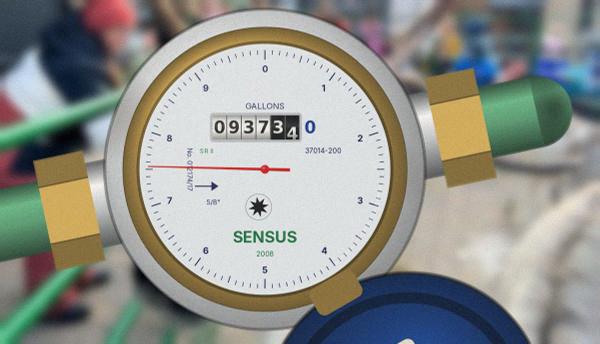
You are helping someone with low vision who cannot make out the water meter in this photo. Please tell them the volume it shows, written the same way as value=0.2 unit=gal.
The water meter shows value=937337.5 unit=gal
